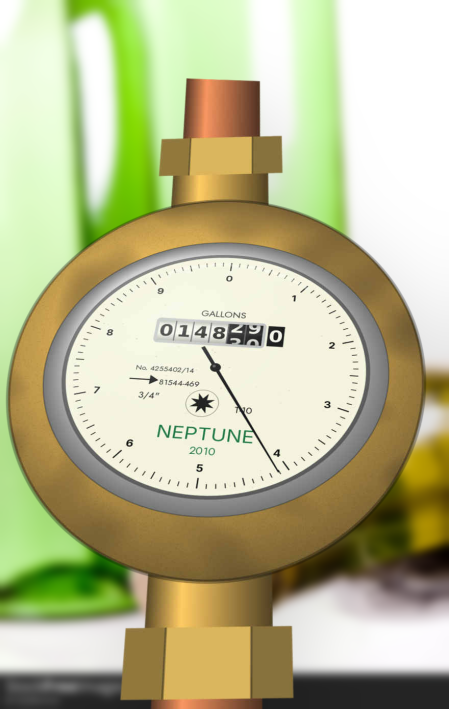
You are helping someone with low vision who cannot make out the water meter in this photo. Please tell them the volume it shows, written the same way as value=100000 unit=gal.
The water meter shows value=148294.1 unit=gal
